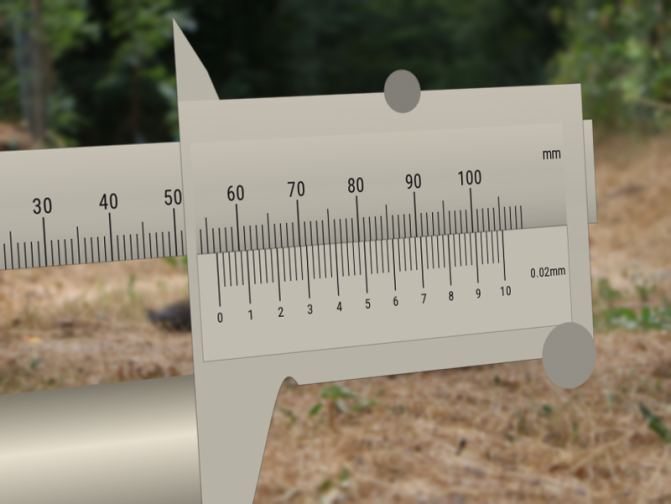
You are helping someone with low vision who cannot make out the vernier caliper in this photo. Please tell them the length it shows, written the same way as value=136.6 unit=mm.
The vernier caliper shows value=56.4 unit=mm
